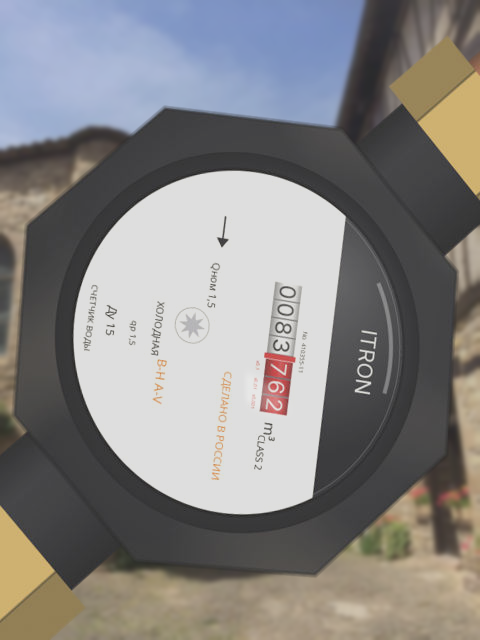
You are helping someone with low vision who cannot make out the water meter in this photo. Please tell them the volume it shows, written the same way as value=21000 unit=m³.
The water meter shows value=83.762 unit=m³
